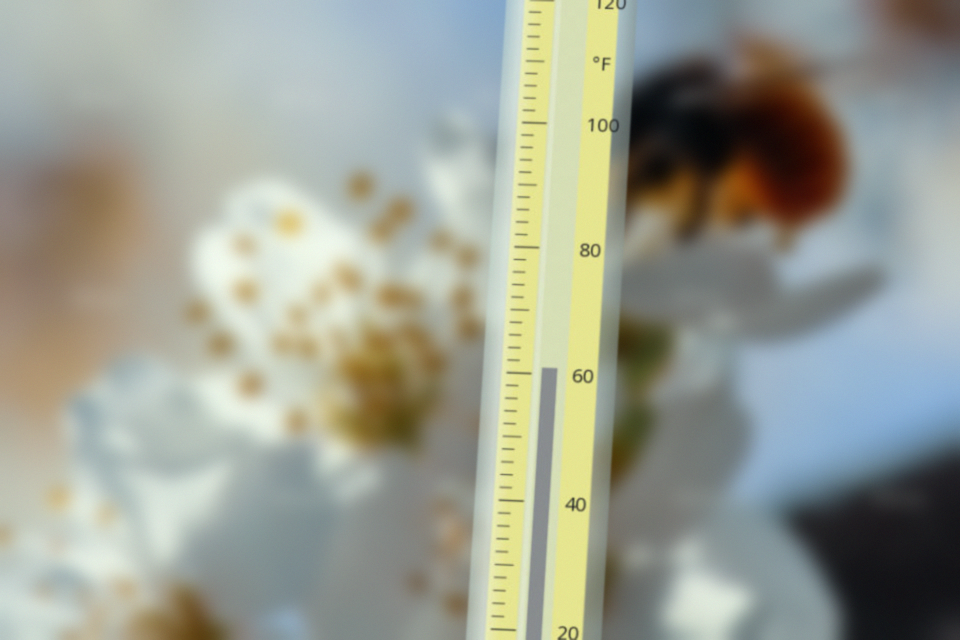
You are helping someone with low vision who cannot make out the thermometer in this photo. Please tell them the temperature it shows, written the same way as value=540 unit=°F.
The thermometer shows value=61 unit=°F
